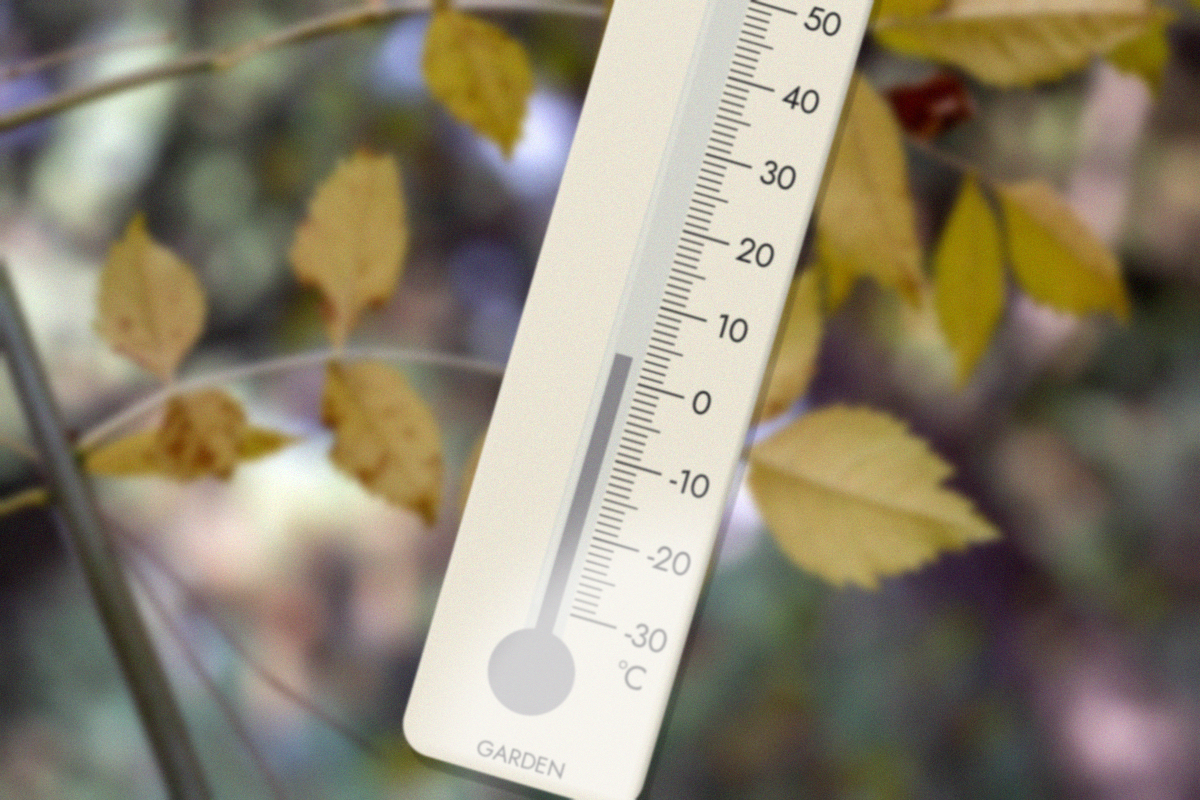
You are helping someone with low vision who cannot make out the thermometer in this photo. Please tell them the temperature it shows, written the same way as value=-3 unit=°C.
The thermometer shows value=3 unit=°C
